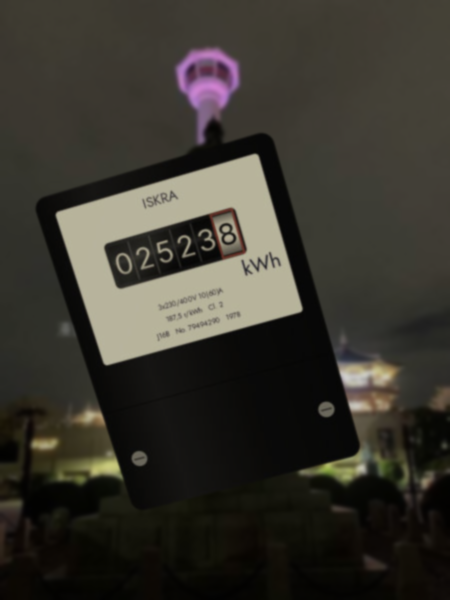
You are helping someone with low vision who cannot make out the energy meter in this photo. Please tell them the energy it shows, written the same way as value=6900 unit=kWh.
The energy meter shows value=2523.8 unit=kWh
